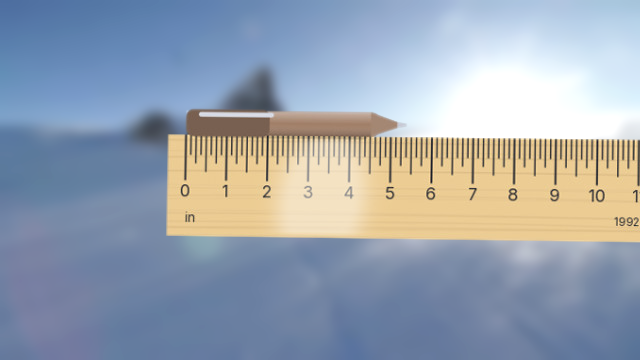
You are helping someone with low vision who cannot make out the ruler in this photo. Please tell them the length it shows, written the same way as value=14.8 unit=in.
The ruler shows value=5.375 unit=in
